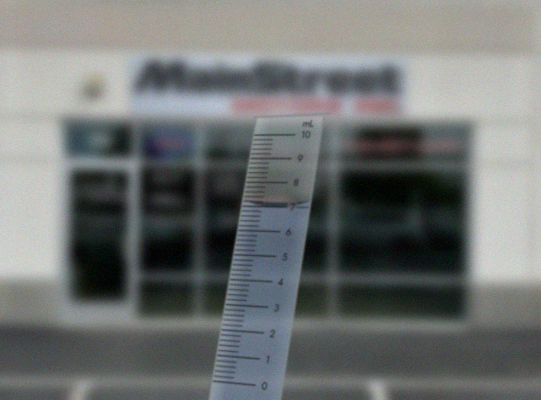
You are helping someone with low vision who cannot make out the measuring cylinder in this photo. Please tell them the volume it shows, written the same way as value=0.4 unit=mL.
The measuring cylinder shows value=7 unit=mL
